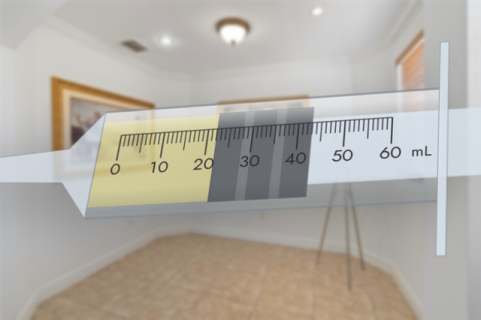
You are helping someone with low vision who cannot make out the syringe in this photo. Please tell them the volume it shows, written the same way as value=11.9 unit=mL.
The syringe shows value=22 unit=mL
